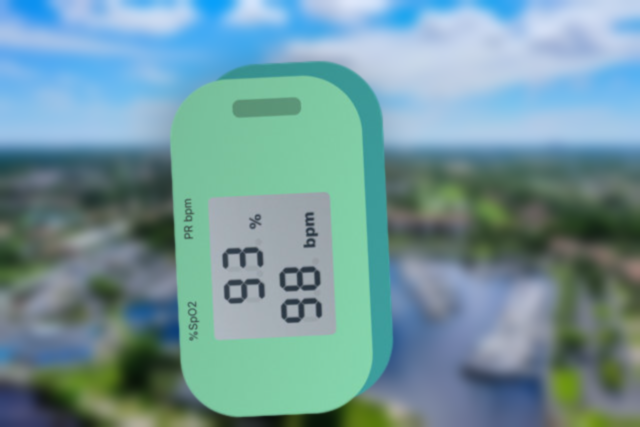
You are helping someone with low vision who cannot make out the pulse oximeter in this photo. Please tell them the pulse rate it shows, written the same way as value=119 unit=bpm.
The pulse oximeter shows value=98 unit=bpm
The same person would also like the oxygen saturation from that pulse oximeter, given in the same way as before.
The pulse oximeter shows value=93 unit=%
